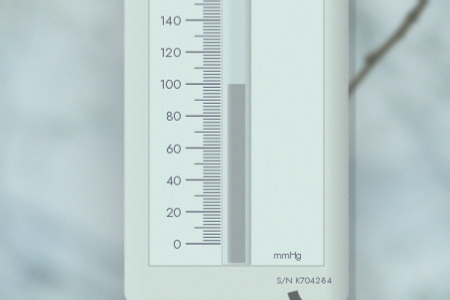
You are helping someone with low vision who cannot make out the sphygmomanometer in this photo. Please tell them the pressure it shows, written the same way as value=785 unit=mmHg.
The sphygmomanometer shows value=100 unit=mmHg
